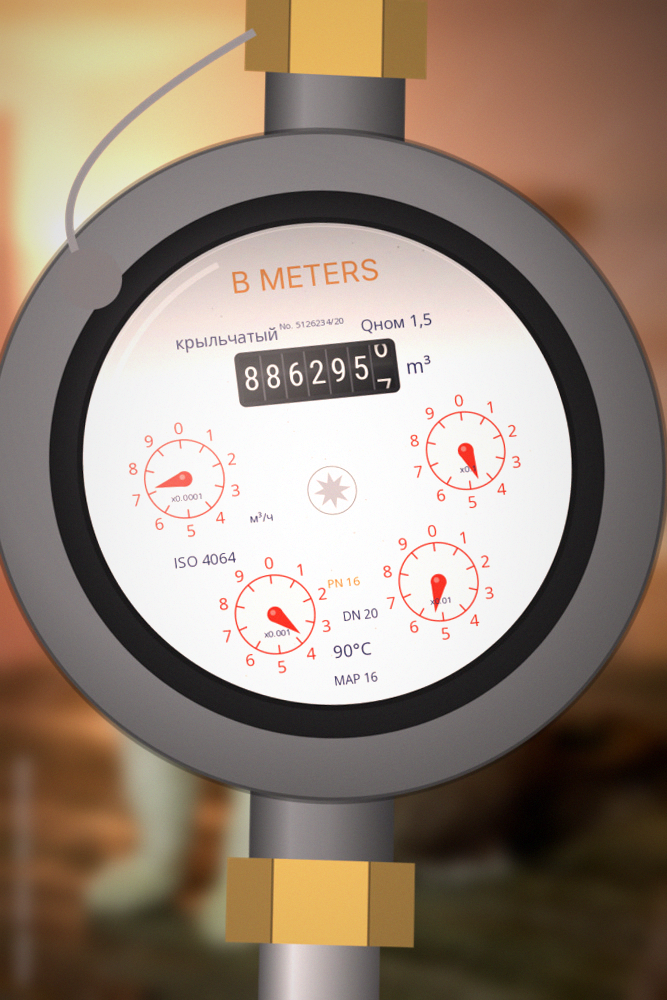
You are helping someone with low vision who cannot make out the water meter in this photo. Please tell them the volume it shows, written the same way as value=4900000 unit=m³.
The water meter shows value=8862956.4537 unit=m³
